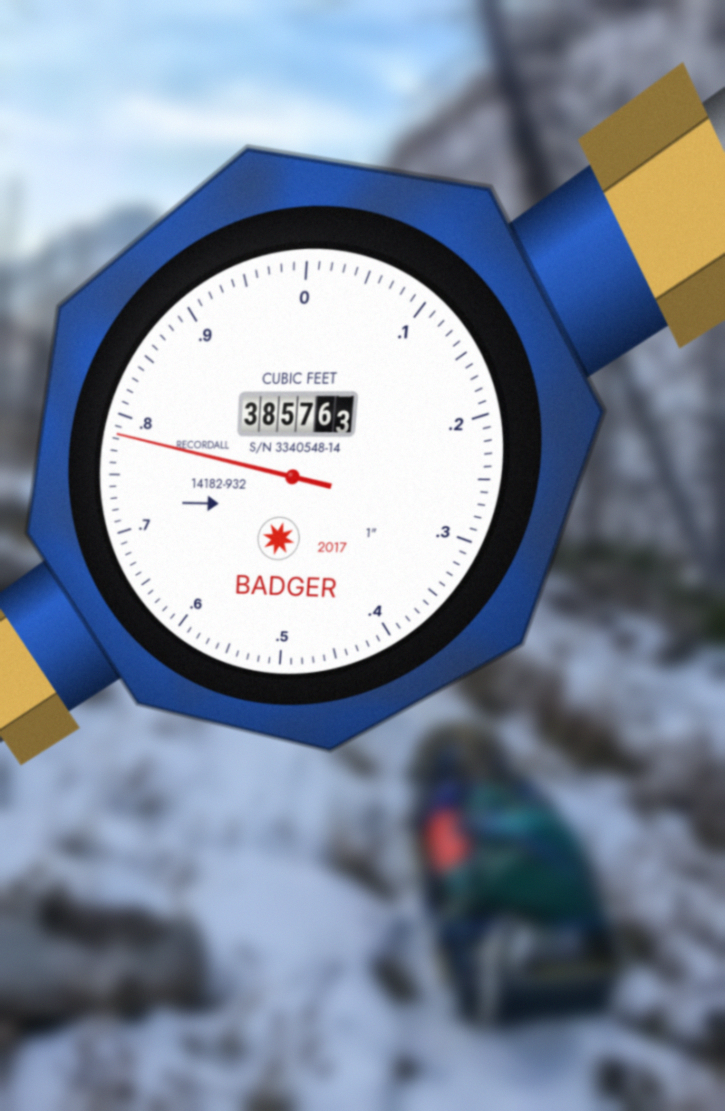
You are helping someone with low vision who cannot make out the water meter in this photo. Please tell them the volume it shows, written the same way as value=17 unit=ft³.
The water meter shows value=385762.78 unit=ft³
